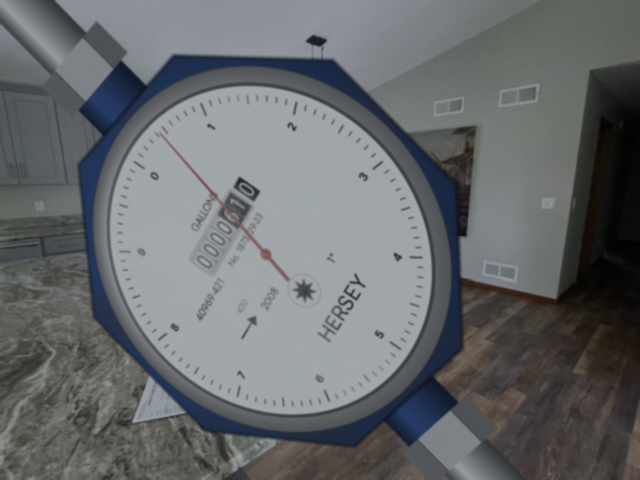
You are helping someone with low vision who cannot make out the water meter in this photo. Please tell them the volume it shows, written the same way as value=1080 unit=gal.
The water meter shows value=610.4 unit=gal
